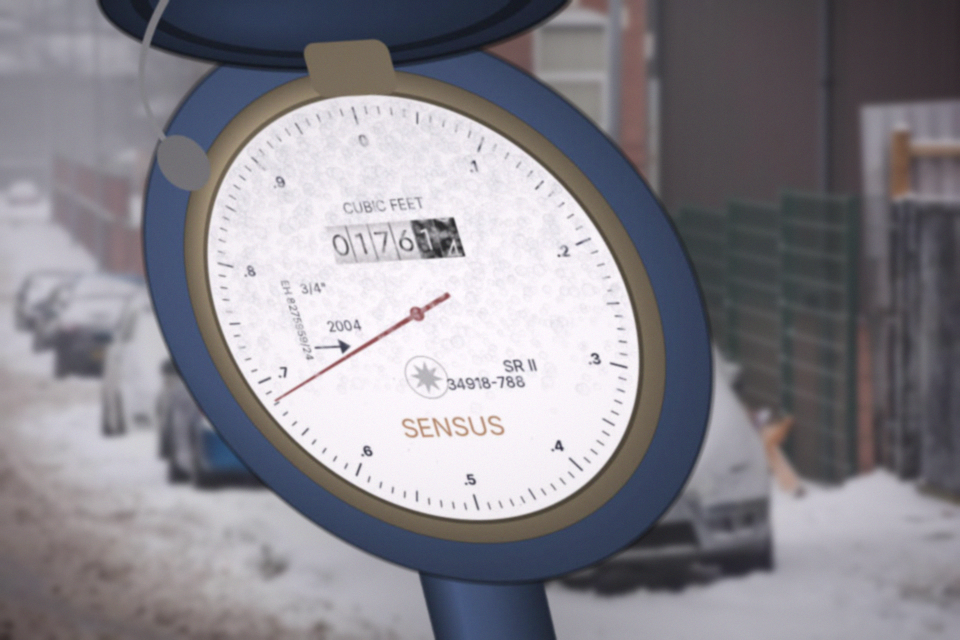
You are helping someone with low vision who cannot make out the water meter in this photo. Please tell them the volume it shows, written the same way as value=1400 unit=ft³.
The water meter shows value=17613.68 unit=ft³
